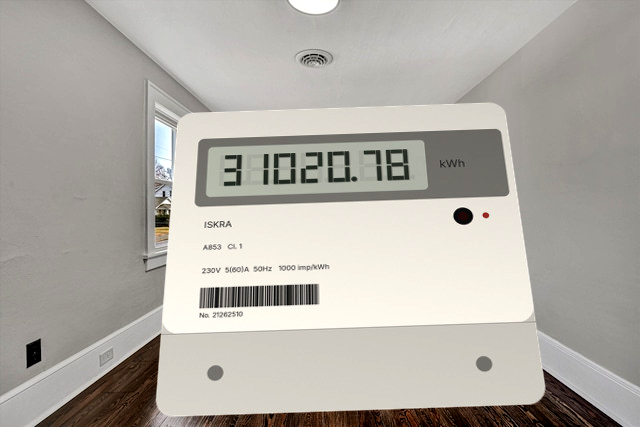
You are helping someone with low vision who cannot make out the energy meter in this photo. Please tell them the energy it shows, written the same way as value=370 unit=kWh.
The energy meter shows value=31020.78 unit=kWh
